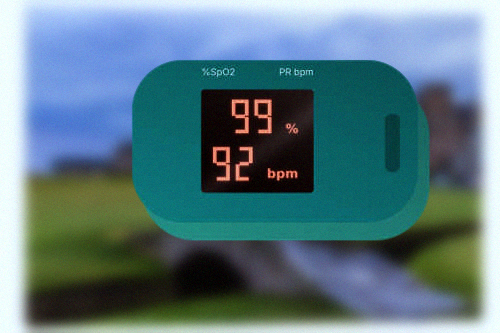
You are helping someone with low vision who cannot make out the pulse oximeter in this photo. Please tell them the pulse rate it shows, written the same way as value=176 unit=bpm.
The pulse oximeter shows value=92 unit=bpm
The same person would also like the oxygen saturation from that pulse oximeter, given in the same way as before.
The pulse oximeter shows value=99 unit=%
